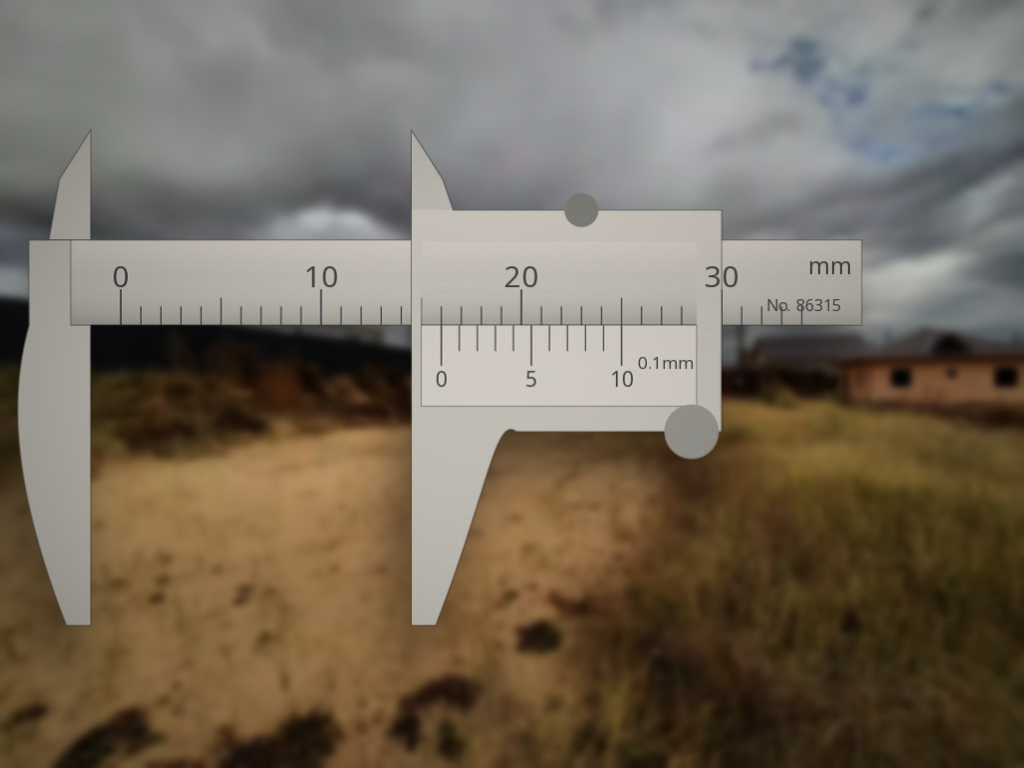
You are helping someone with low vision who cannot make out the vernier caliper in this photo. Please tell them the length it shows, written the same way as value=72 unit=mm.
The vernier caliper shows value=16.0 unit=mm
